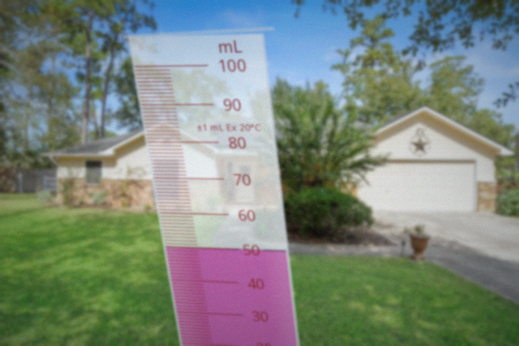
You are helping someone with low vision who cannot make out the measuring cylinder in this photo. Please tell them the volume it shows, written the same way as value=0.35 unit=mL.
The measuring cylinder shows value=50 unit=mL
